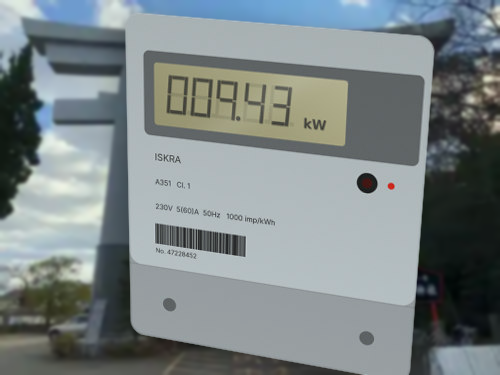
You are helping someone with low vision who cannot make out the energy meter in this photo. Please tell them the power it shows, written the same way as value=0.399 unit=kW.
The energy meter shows value=9.43 unit=kW
